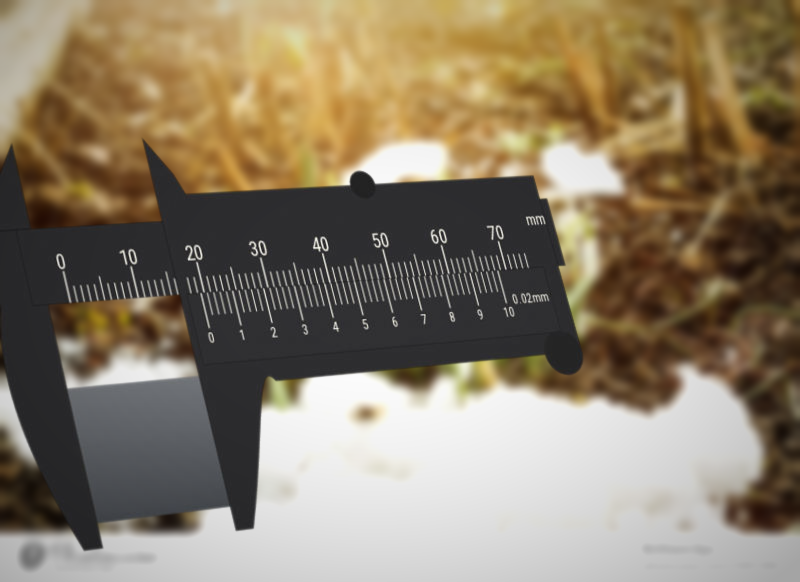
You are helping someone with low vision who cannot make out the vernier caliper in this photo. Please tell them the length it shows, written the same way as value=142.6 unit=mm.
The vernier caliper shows value=19.5 unit=mm
